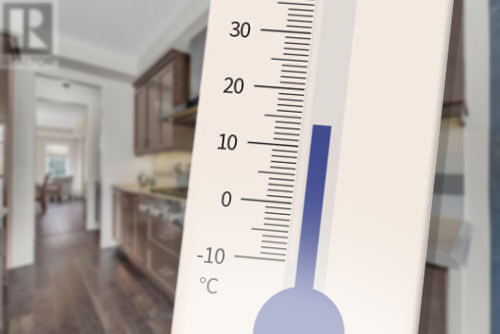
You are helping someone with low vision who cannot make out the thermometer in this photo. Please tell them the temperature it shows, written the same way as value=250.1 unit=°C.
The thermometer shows value=14 unit=°C
